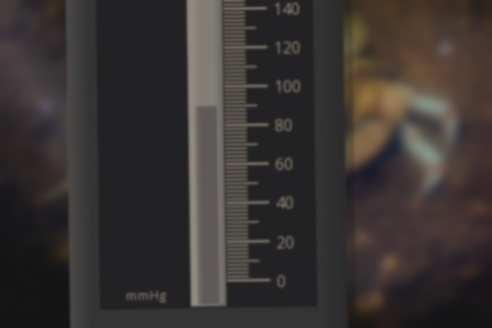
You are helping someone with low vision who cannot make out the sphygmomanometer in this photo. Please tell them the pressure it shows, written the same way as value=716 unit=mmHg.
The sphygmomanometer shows value=90 unit=mmHg
